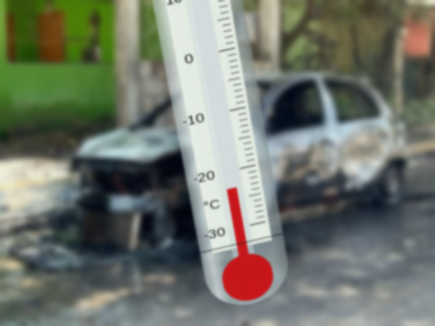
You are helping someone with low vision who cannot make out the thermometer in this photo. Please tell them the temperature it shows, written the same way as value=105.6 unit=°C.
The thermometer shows value=-23 unit=°C
